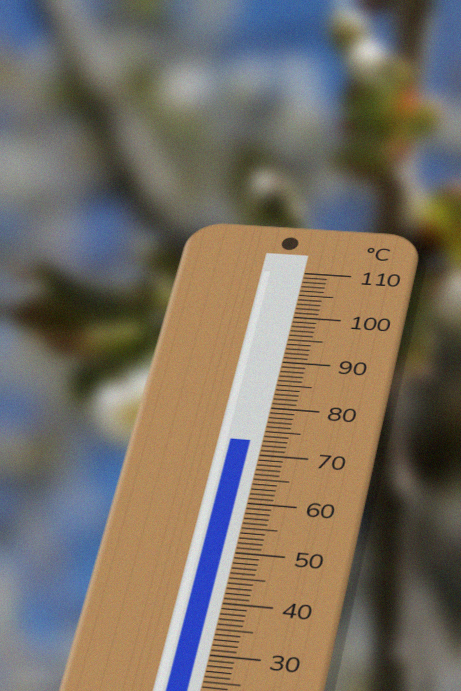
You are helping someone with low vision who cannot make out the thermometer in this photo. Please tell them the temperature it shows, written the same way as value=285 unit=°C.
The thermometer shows value=73 unit=°C
